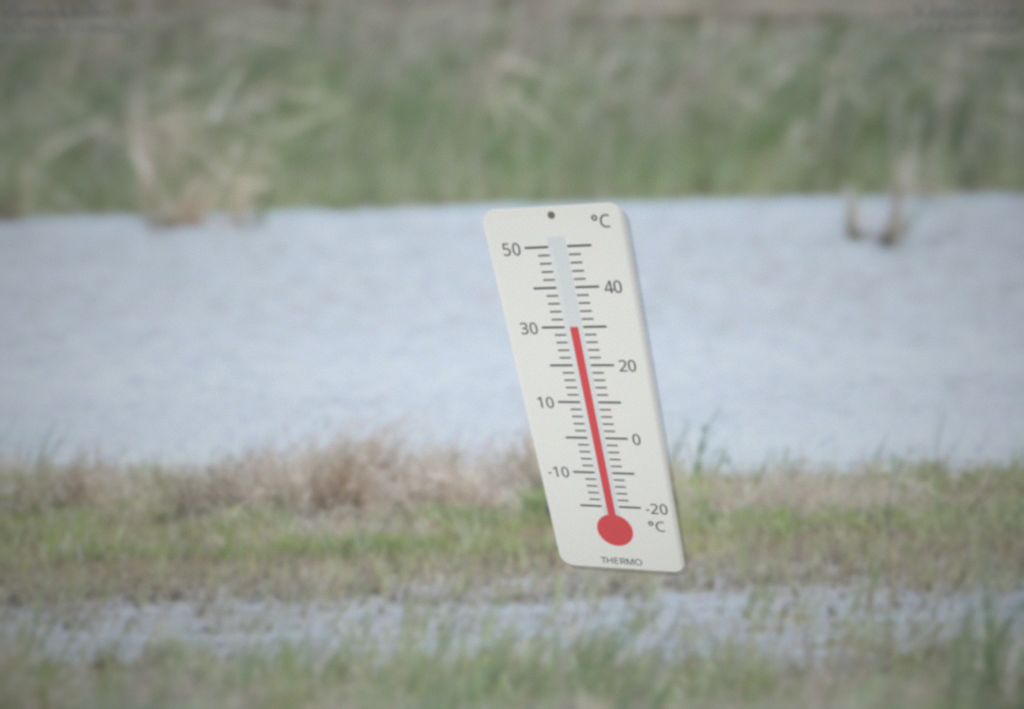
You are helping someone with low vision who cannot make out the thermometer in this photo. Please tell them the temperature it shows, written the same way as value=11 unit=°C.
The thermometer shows value=30 unit=°C
